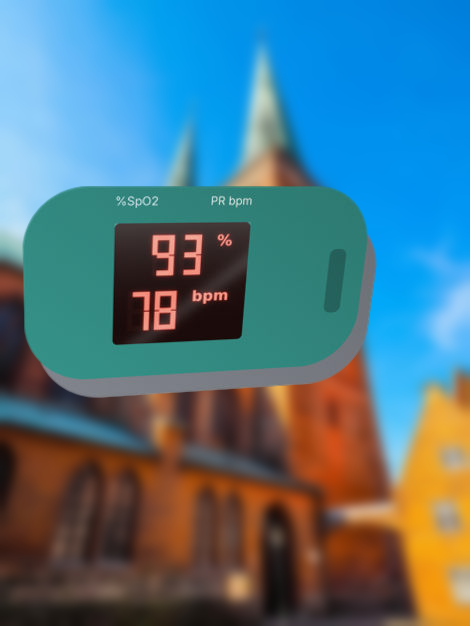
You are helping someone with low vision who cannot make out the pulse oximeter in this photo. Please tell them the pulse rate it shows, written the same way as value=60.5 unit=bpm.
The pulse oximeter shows value=78 unit=bpm
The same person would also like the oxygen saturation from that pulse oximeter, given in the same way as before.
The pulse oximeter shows value=93 unit=%
